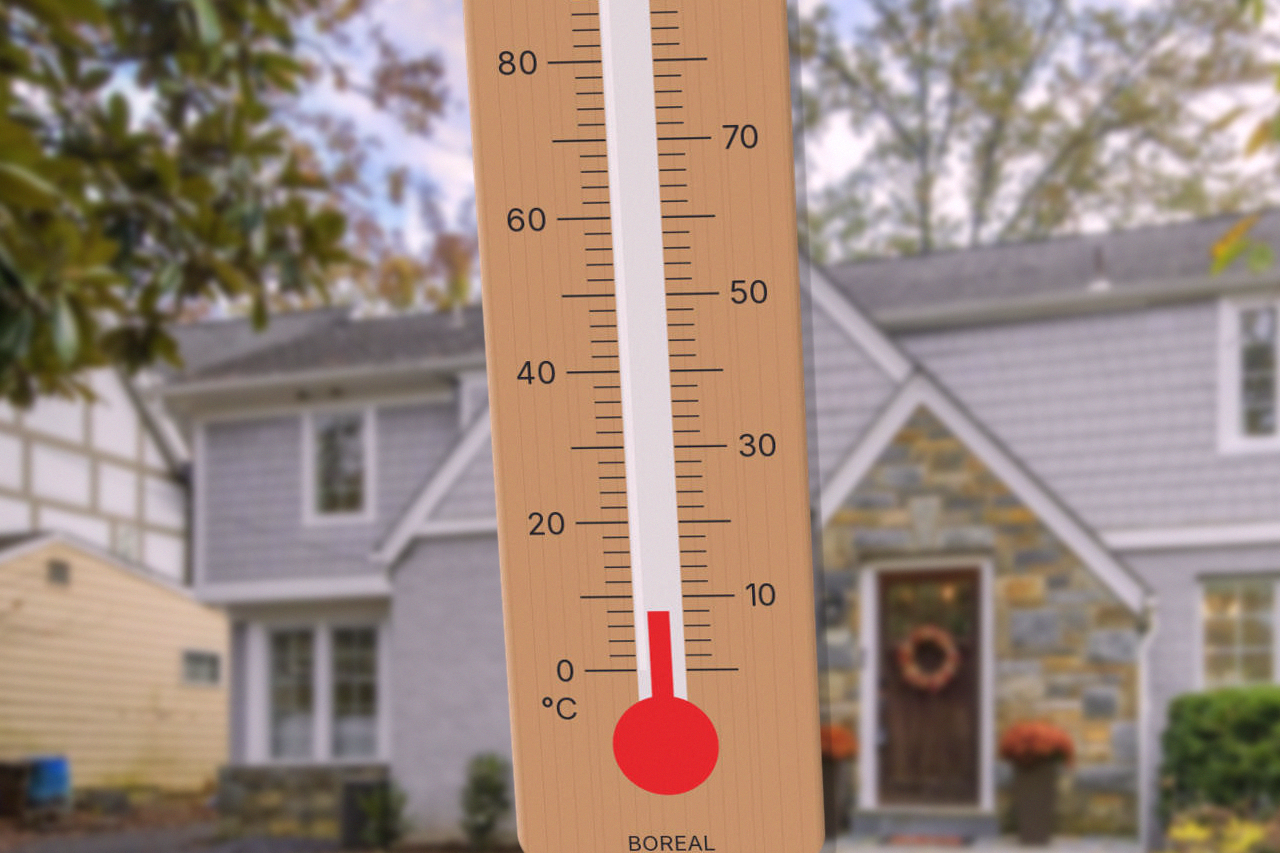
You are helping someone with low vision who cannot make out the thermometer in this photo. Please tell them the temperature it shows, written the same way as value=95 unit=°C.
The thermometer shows value=8 unit=°C
